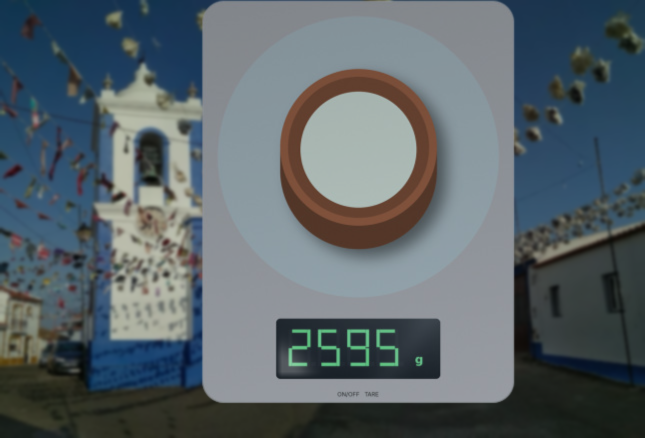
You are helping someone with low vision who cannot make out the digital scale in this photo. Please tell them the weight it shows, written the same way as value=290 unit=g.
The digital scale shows value=2595 unit=g
